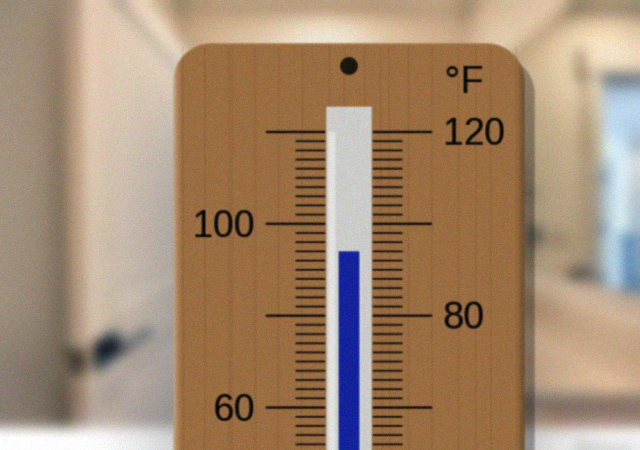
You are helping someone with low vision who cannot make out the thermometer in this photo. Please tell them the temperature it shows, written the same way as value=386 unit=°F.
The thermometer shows value=94 unit=°F
